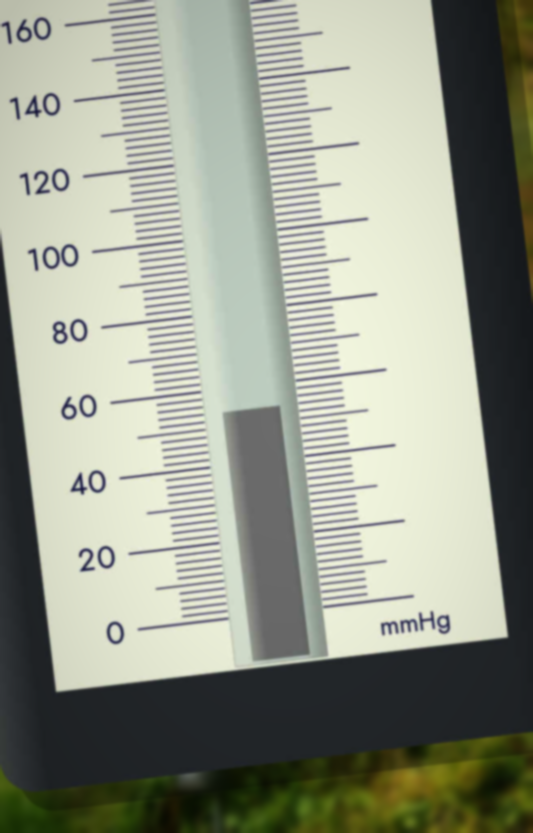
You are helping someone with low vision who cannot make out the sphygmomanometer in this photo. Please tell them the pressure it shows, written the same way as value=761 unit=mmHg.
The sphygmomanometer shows value=54 unit=mmHg
